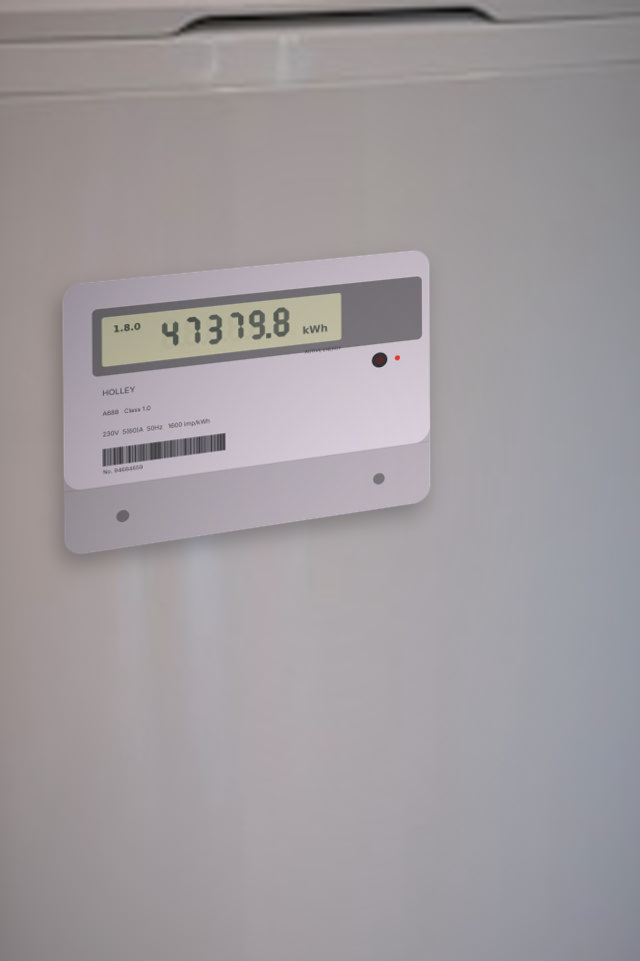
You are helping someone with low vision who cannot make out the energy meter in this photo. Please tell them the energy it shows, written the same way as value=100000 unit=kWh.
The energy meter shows value=47379.8 unit=kWh
